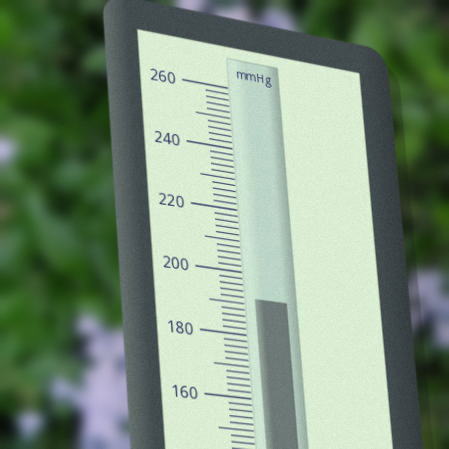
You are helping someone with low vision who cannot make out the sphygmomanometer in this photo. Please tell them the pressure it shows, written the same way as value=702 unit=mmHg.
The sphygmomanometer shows value=192 unit=mmHg
